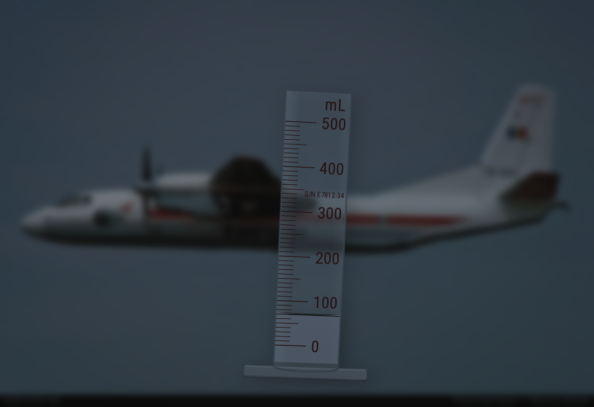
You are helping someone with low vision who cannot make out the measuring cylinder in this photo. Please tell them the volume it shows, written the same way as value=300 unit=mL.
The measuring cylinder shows value=70 unit=mL
